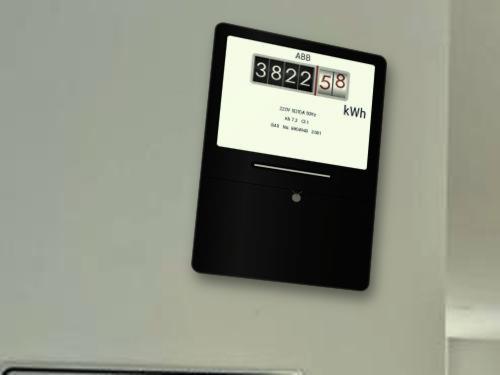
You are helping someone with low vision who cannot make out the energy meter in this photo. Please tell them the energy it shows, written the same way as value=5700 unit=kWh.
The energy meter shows value=3822.58 unit=kWh
